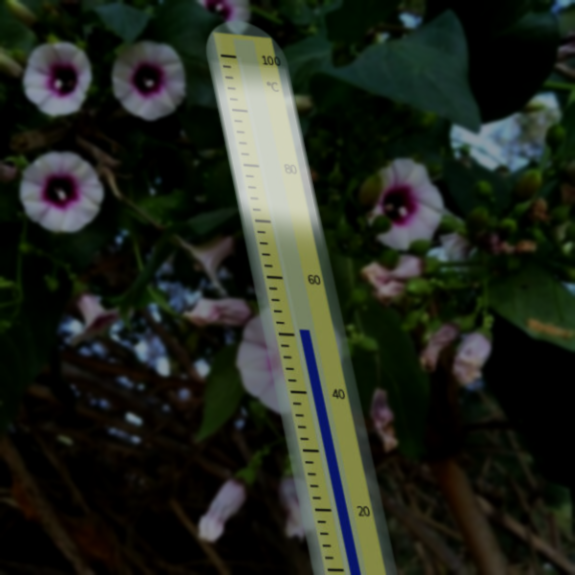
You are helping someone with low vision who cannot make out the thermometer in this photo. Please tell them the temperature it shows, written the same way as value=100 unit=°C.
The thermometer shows value=51 unit=°C
